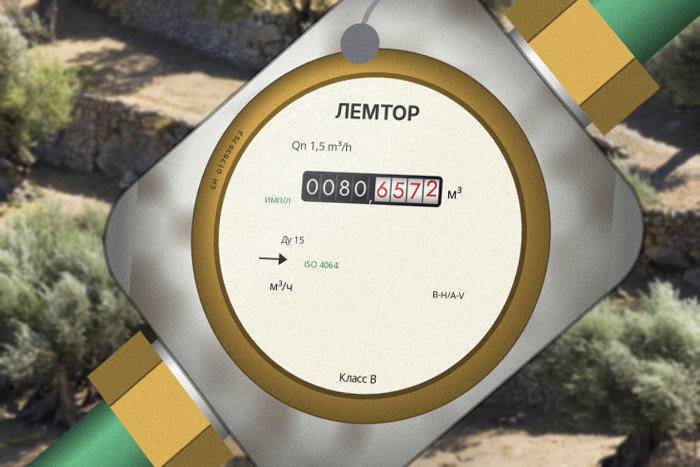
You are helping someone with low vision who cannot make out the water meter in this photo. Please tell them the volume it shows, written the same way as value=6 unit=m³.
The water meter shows value=80.6572 unit=m³
